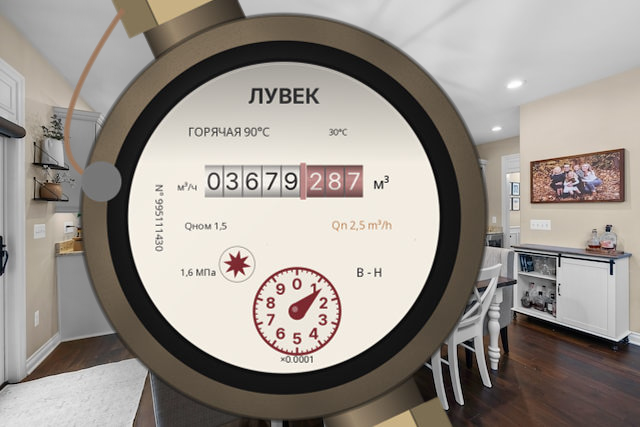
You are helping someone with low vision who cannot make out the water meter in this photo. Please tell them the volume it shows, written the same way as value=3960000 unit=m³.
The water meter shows value=3679.2871 unit=m³
